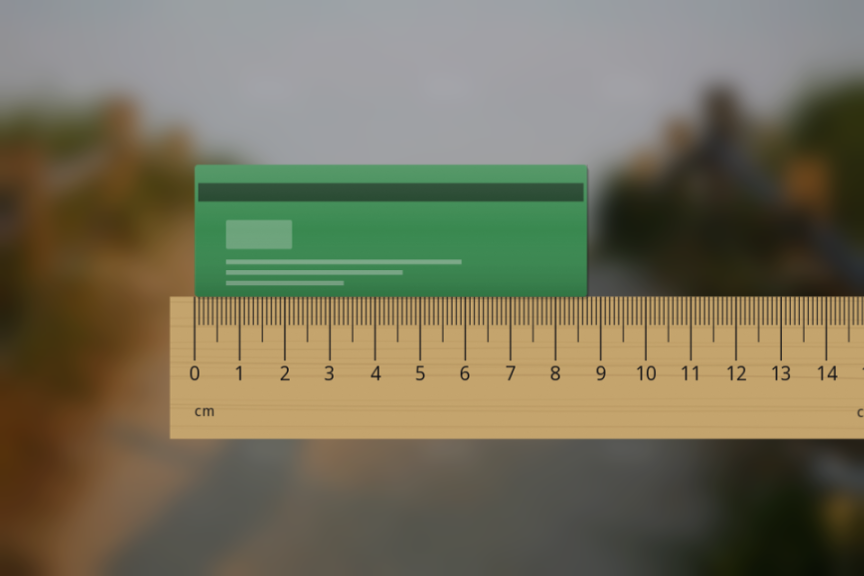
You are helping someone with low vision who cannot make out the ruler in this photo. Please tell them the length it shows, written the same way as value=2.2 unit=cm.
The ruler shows value=8.7 unit=cm
